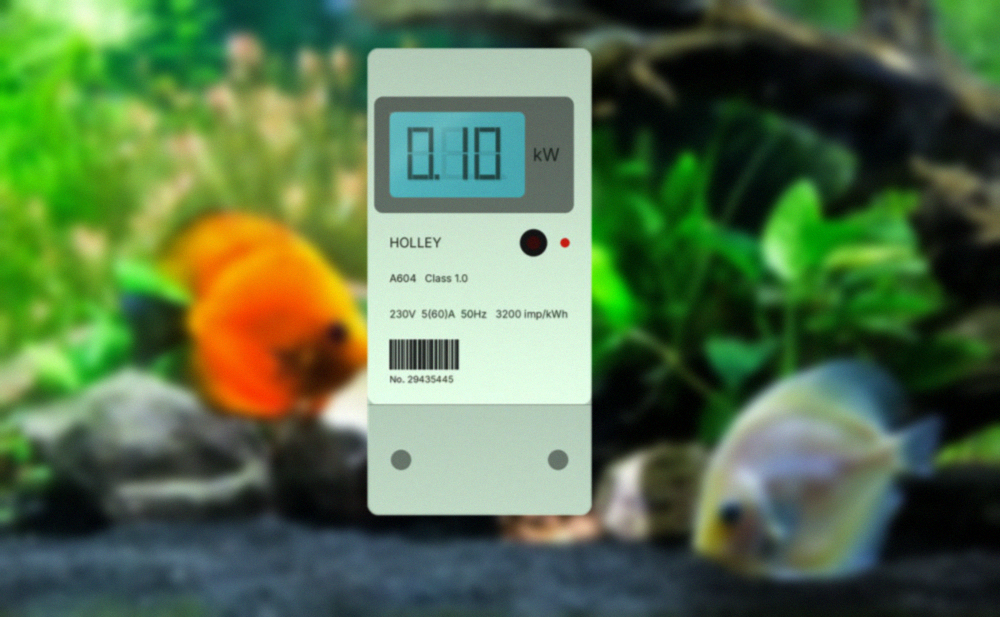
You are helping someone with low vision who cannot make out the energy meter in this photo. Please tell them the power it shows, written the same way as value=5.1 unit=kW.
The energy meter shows value=0.10 unit=kW
